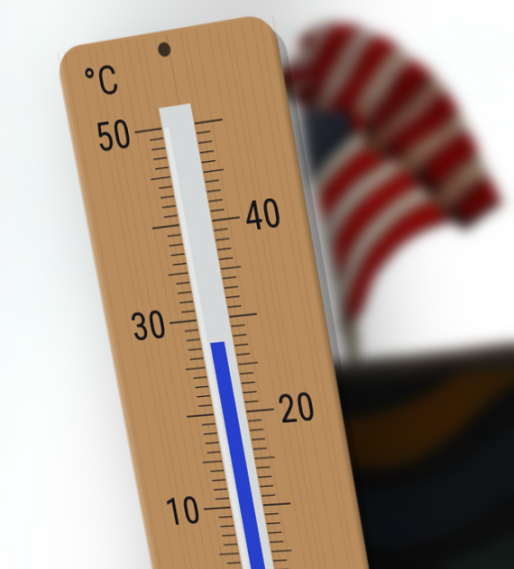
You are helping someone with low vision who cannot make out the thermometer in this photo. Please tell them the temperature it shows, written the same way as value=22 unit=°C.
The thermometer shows value=27.5 unit=°C
